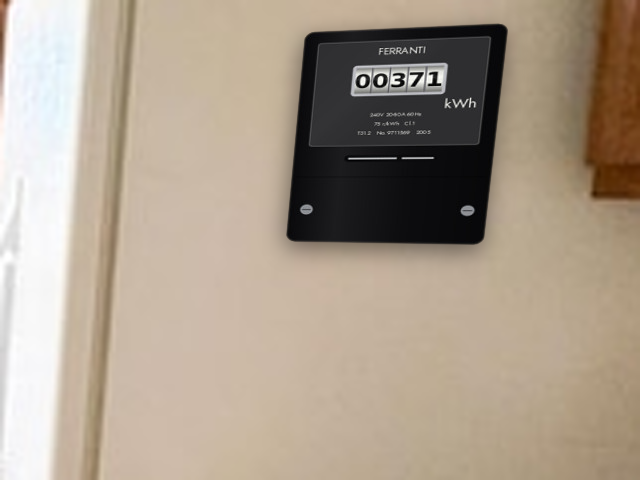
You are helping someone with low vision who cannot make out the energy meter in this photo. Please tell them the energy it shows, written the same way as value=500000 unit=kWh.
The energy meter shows value=371 unit=kWh
